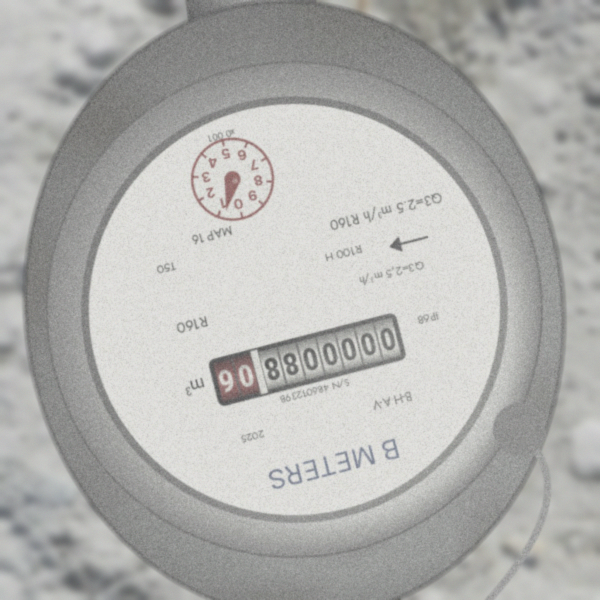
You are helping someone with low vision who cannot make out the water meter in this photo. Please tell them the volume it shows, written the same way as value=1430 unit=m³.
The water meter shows value=88.060 unit=m³
